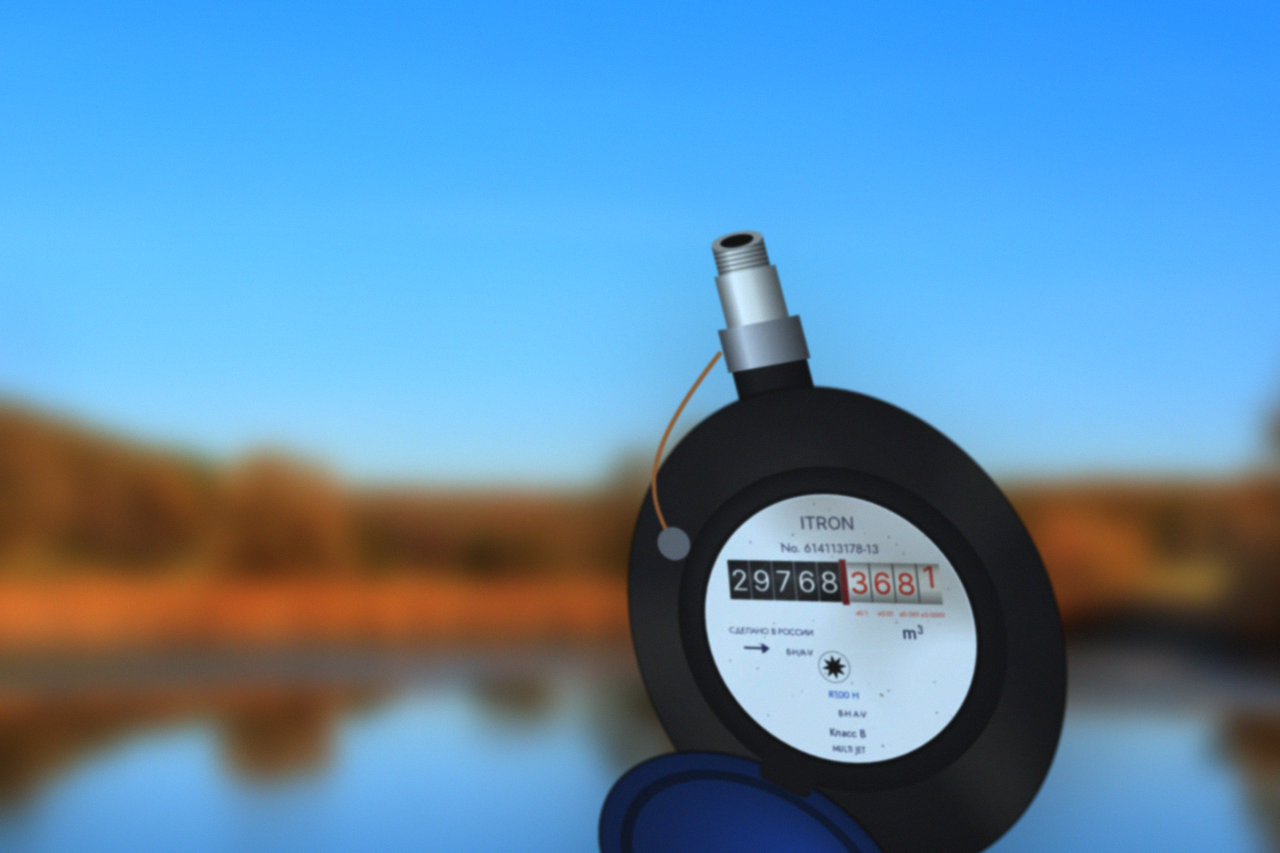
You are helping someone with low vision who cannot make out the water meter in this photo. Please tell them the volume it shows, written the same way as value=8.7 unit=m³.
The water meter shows value=29768.3681 unit=m³
